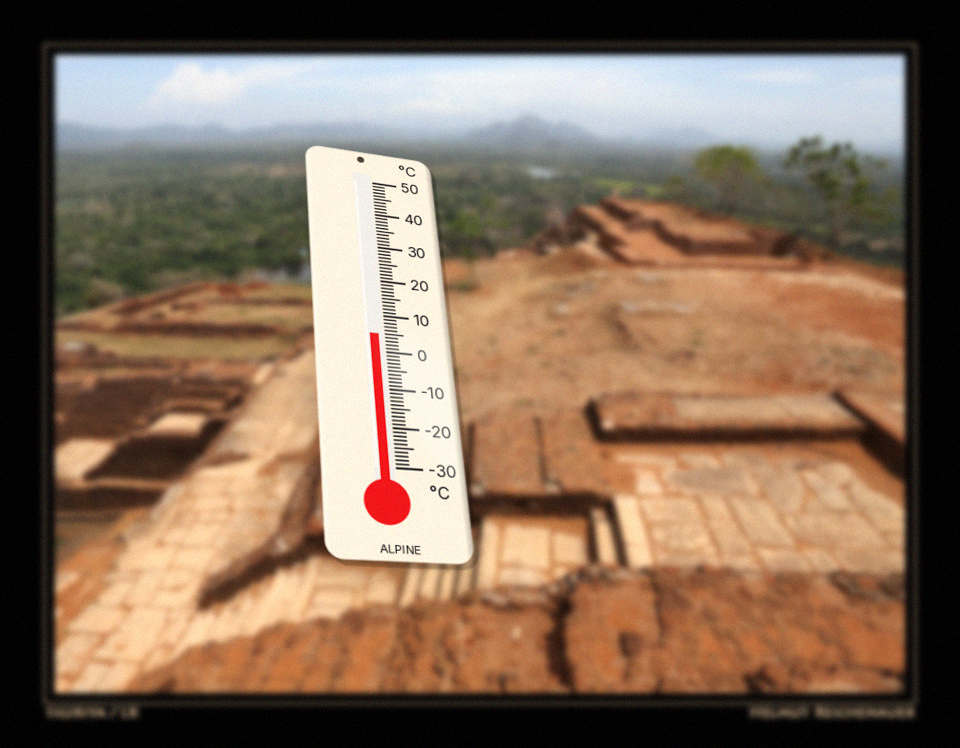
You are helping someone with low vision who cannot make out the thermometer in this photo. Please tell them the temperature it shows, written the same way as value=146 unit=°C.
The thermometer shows value=5 unit=°C
